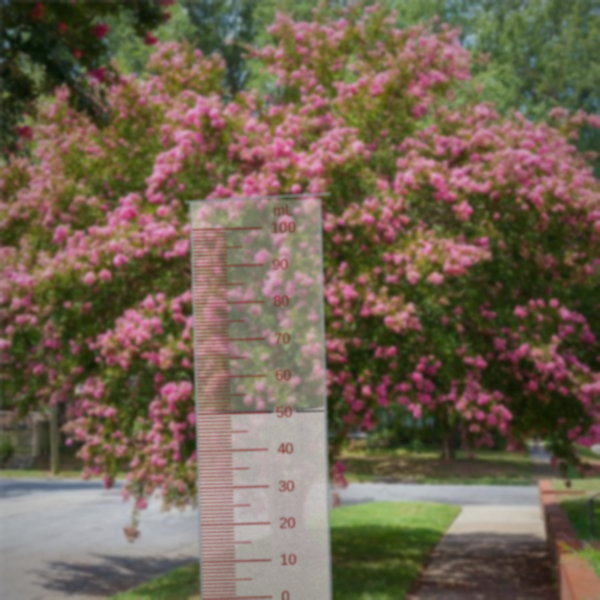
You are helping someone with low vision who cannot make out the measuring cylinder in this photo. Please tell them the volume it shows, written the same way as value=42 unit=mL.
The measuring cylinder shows value=50 unit=mL
